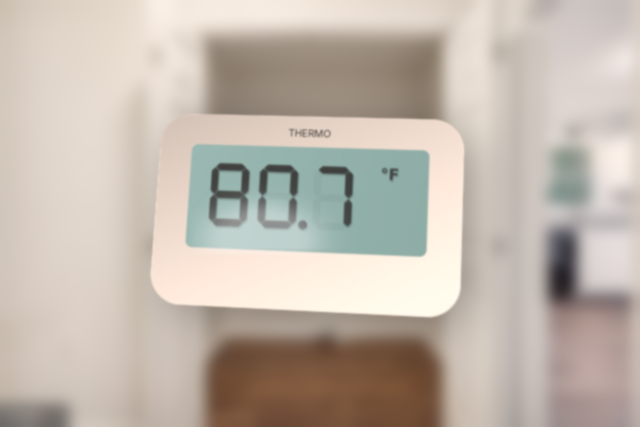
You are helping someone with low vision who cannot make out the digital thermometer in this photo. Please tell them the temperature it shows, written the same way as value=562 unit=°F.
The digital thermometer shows value=80.7 unit=°F
